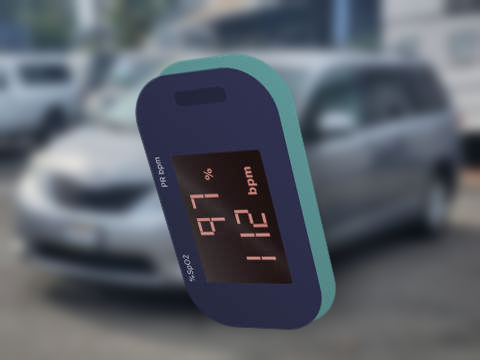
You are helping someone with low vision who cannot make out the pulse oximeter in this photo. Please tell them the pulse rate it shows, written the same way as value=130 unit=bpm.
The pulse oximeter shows value=112 unit=bpm
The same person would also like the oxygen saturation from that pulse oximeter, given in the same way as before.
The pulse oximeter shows value=97 unit=%
